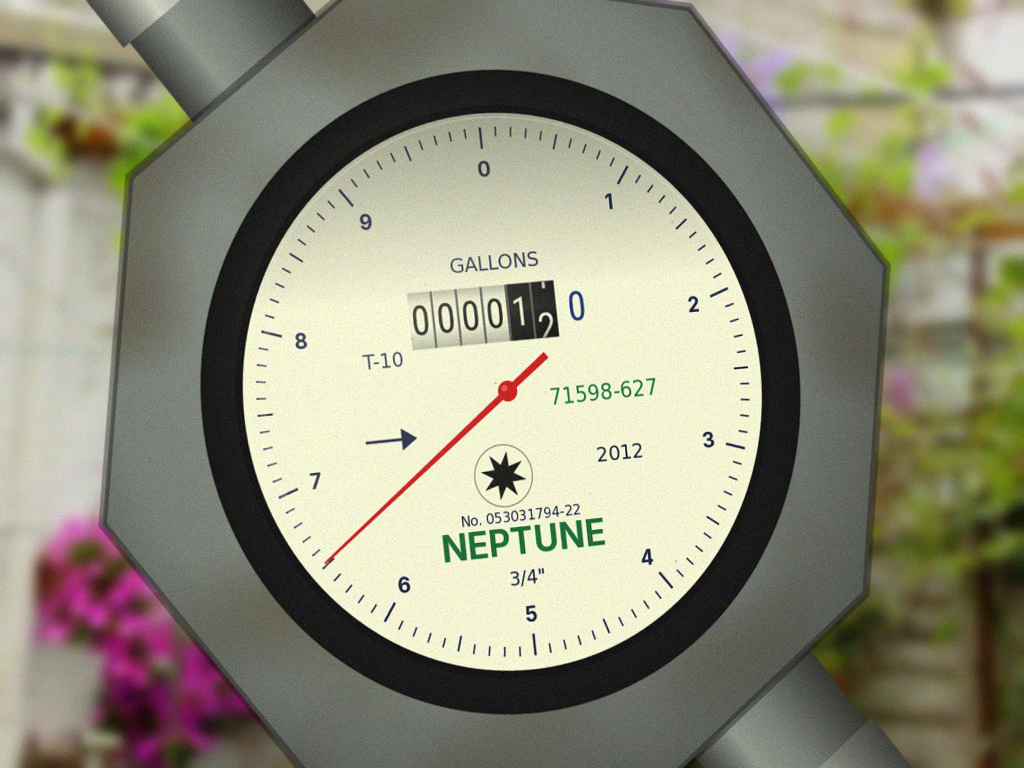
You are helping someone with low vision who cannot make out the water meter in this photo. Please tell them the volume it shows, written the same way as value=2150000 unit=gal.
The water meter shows value=116.5 unit=gal
